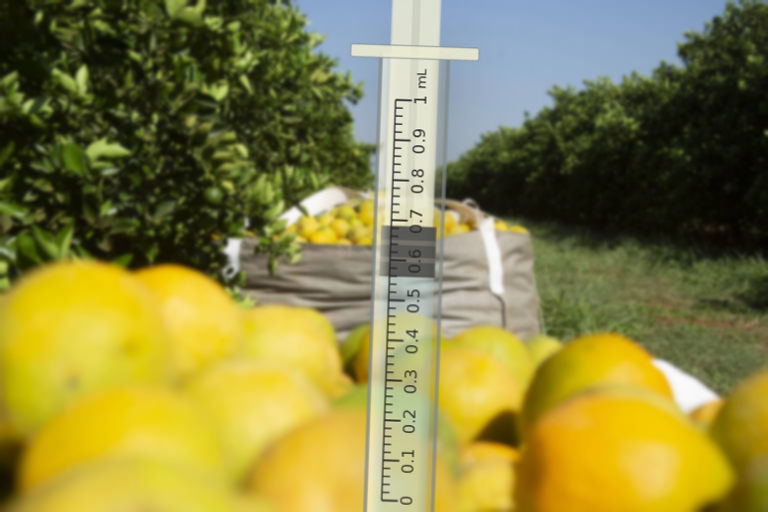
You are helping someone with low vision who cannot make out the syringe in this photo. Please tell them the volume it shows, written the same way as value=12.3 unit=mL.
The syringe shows value=0.56 unit=mL
